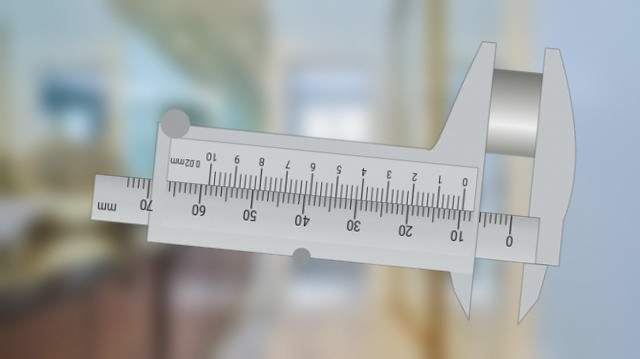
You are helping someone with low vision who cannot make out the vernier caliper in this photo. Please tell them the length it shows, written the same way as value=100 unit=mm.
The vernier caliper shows value=9.5 unit=mm
